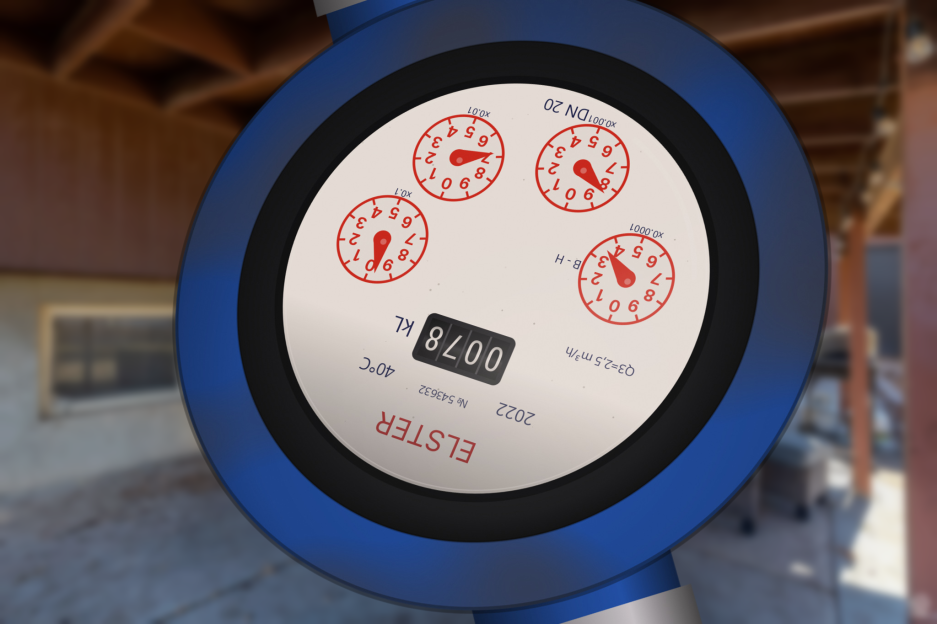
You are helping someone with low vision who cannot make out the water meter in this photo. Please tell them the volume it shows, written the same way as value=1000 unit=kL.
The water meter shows value=77.9683 unit=kL
